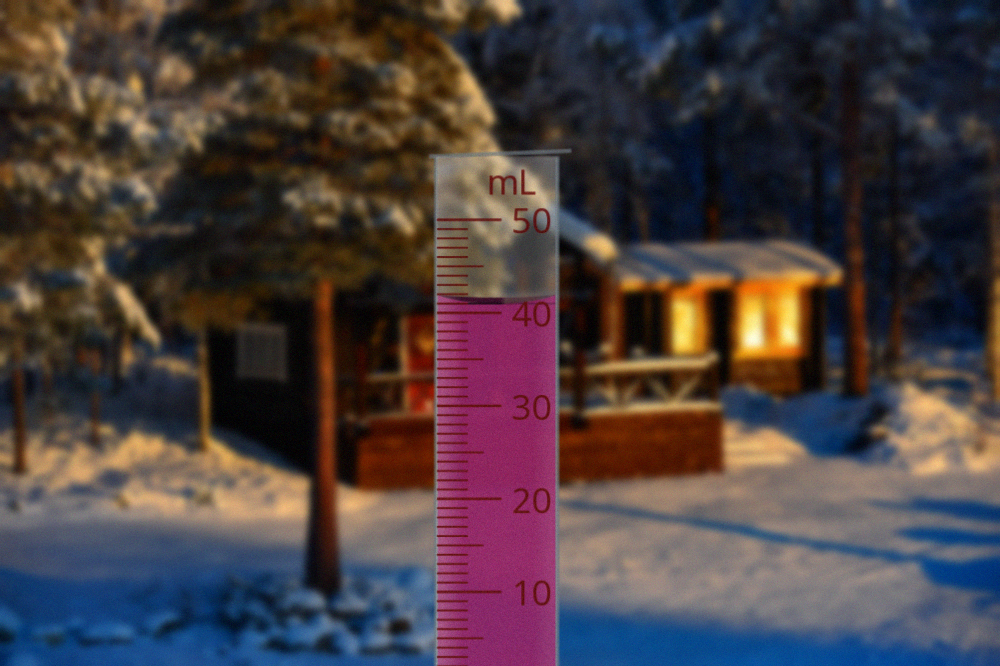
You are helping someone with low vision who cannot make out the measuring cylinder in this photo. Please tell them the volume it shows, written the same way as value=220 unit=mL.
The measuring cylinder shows value=41 unit=mL
